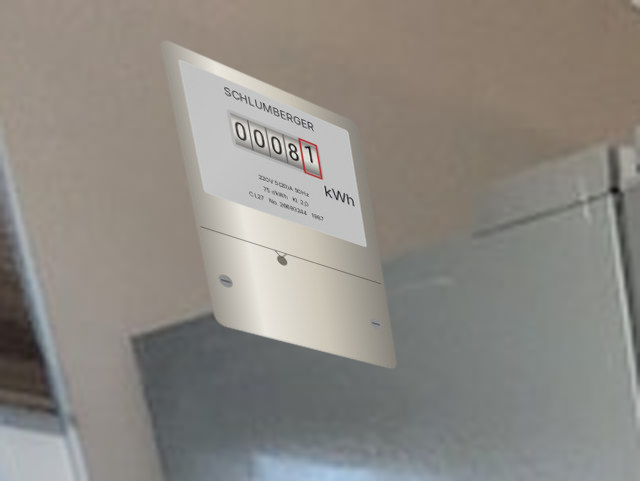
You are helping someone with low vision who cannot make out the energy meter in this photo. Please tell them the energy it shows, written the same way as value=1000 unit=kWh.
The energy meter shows value=8.1 unit=kWh
